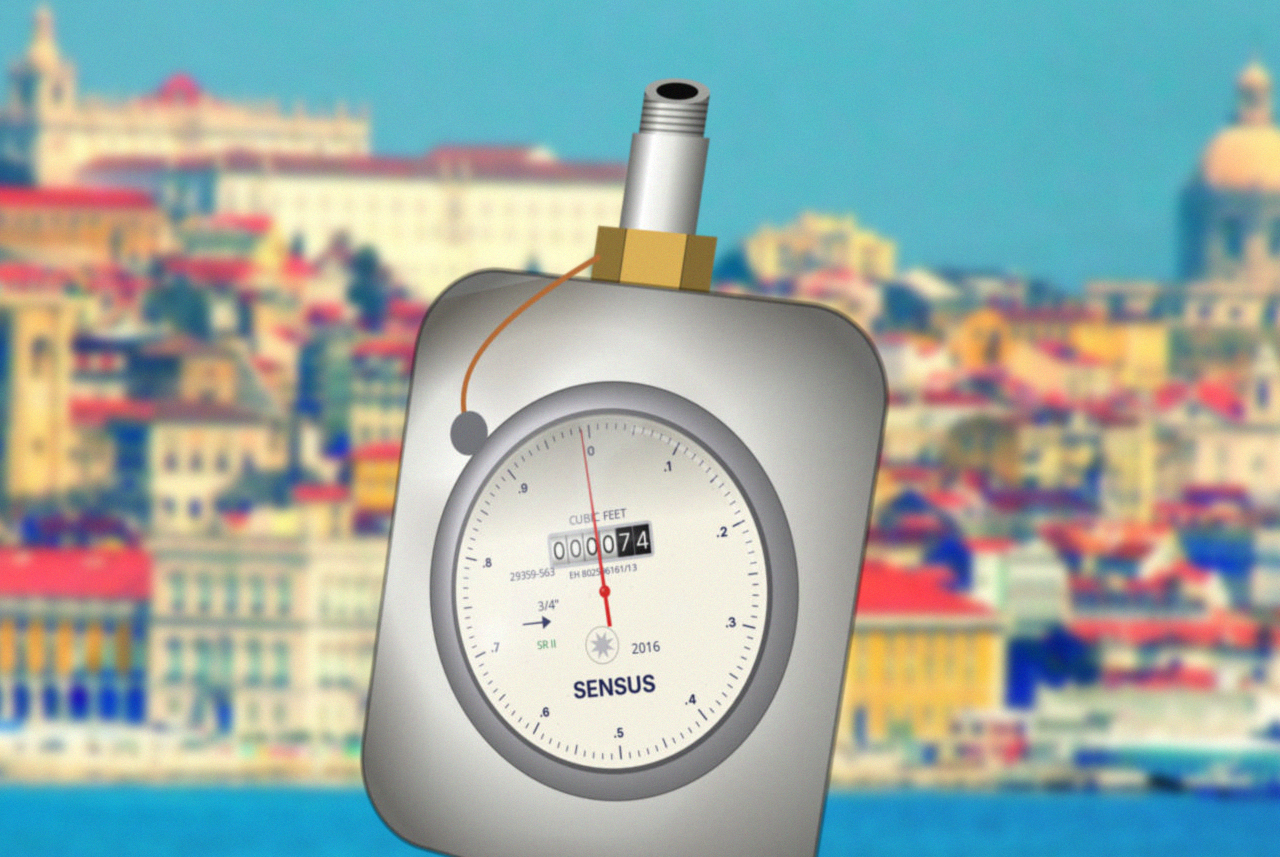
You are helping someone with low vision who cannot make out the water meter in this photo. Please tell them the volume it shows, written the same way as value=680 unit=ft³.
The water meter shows value=73.99 unit=ft³
